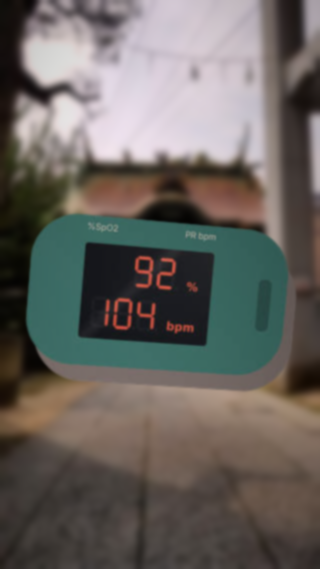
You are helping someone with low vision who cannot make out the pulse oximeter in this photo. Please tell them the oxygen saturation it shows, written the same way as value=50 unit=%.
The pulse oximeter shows value=92 unit=%
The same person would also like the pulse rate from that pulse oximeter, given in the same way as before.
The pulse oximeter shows value=104 unit=bpm
